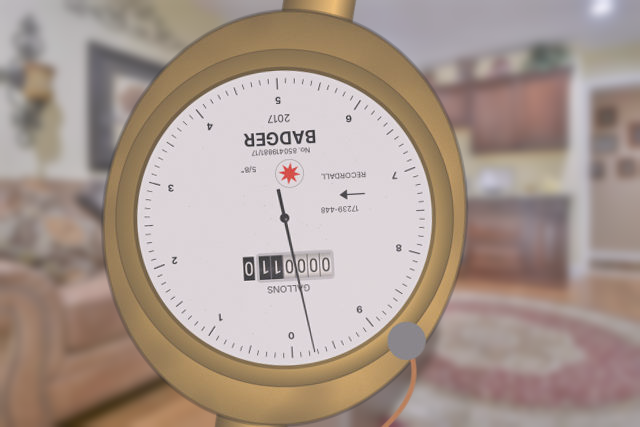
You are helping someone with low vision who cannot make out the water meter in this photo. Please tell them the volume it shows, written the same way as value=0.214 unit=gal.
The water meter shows value=109.7 unit=gal
